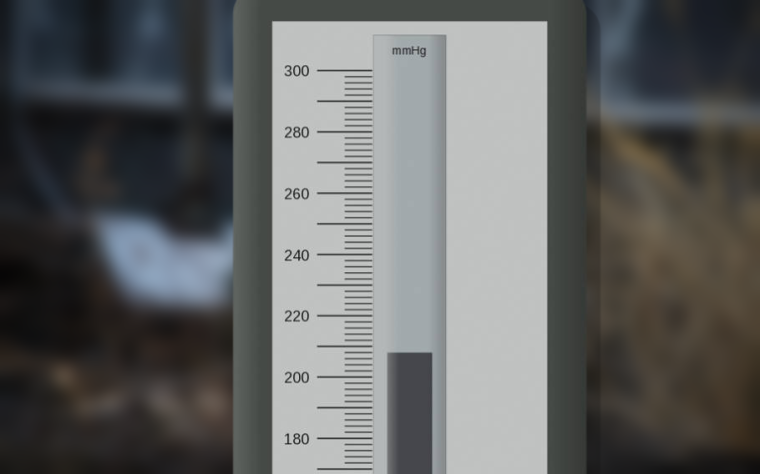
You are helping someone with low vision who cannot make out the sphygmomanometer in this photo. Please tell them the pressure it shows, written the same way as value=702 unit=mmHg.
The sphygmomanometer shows value=208 unit=mmHg
